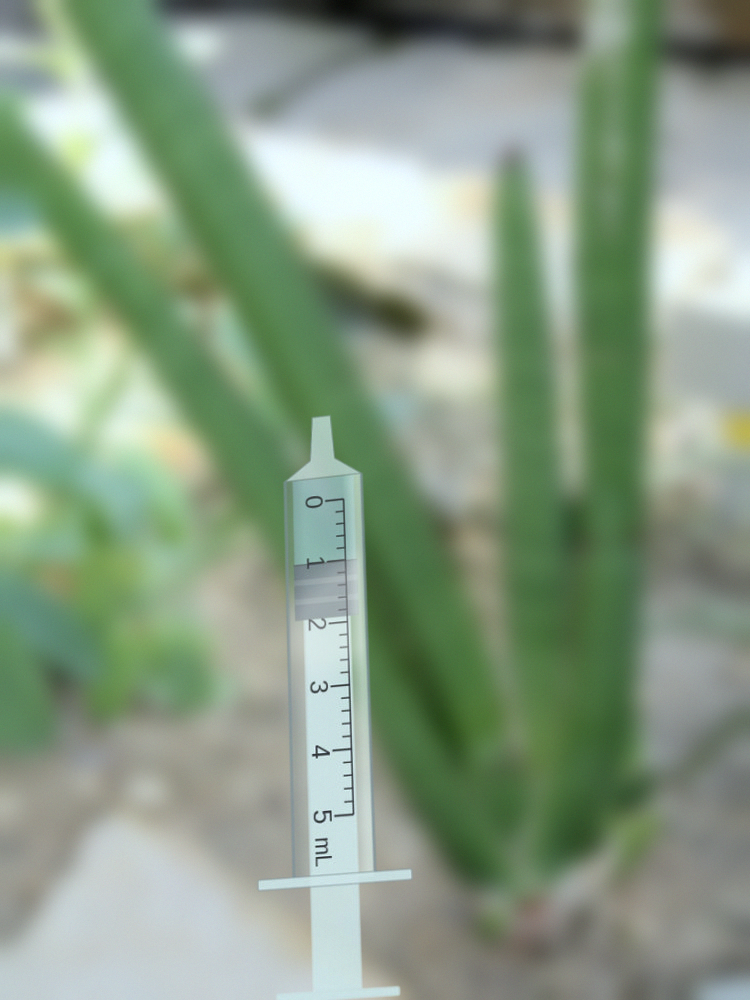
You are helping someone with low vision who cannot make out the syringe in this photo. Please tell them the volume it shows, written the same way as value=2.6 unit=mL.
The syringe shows value=1 unit=mL
